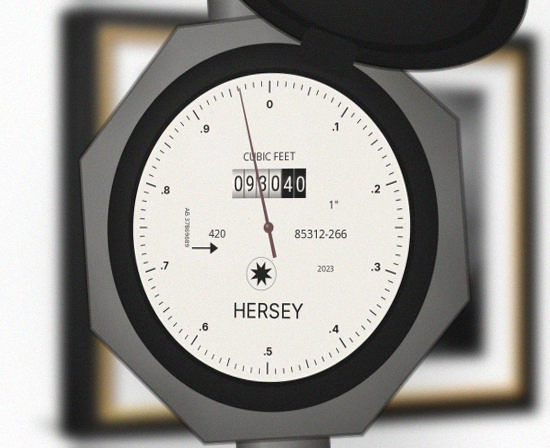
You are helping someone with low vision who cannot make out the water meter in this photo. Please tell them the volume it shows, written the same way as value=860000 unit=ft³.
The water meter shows value=93039.96 unit=ft³
